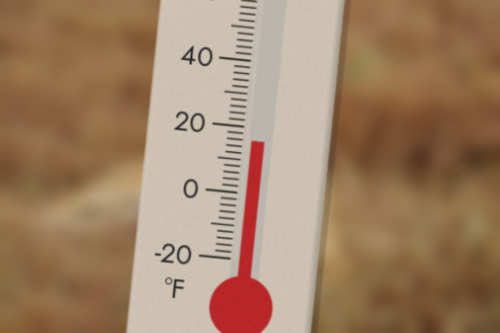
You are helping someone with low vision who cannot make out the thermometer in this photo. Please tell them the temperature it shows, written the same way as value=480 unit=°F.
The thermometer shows value=16 unit=°F
